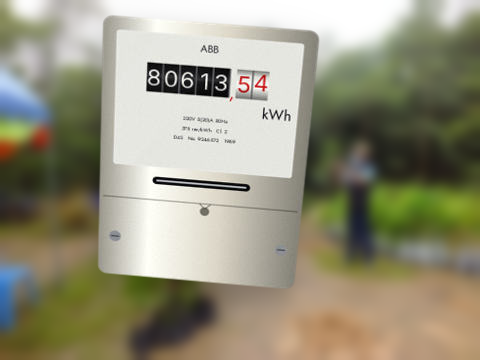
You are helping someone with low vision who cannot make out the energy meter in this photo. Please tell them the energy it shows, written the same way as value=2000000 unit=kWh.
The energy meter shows value=80613.54 unit=kWh
